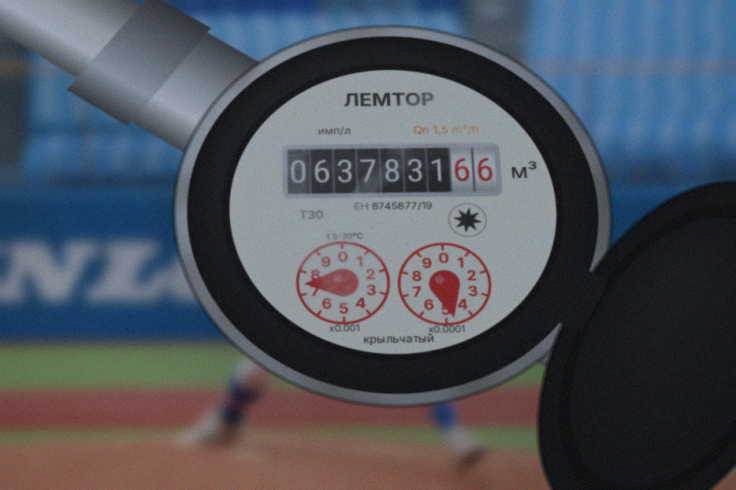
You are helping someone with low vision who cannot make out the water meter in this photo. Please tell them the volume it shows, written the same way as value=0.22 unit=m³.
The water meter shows value=637831.6674 unit=m³
